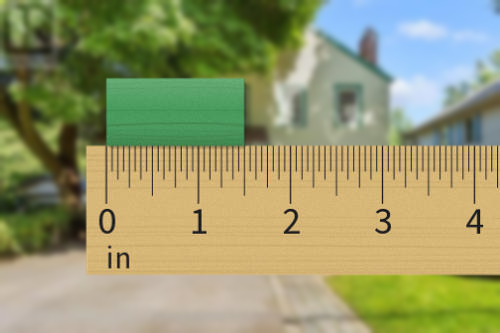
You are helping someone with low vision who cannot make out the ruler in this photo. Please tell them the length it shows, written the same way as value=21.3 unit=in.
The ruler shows value=1.5 unit=in
